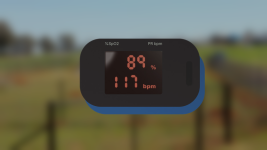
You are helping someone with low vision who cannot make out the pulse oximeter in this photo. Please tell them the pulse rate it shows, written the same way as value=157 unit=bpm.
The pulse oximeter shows value=117 unit=bpm
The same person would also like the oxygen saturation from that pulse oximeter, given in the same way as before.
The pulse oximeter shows value=89 unit=%
